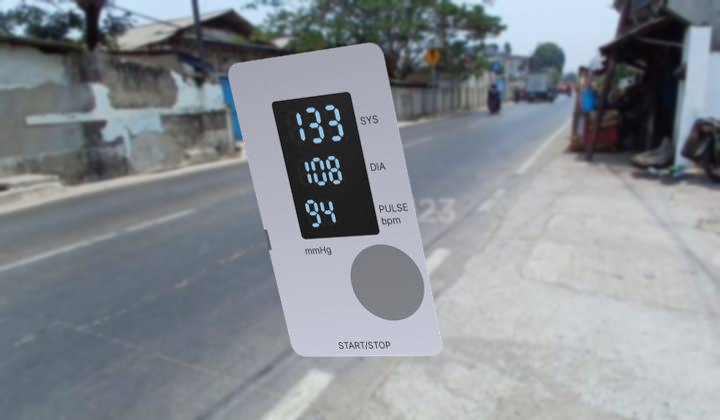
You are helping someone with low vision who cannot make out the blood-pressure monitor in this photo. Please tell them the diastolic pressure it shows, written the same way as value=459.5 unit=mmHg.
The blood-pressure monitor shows value=108 unit=mmHg
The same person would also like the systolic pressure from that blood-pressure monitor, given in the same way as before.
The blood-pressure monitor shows value=133 unit=mmHg
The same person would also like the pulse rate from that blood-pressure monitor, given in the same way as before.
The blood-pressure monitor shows value=94 unit=bpm
